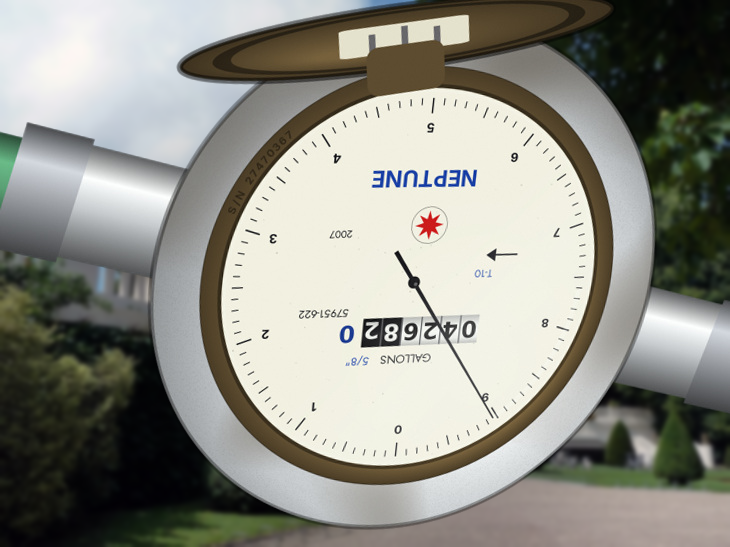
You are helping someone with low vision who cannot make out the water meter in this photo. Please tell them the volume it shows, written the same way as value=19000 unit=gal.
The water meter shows value=426819.0 unit=gal
